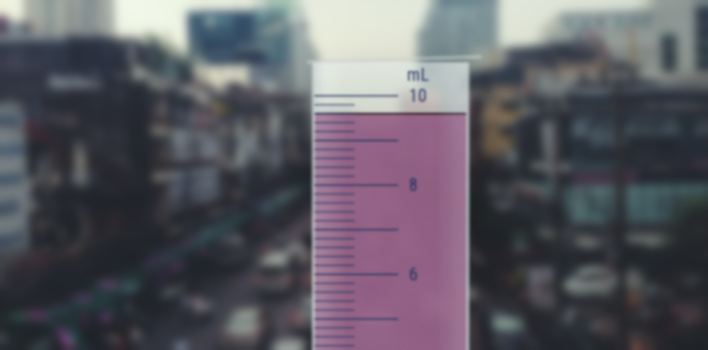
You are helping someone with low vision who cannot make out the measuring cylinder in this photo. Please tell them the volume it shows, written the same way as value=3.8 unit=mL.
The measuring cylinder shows value=9.6 unit=mL
